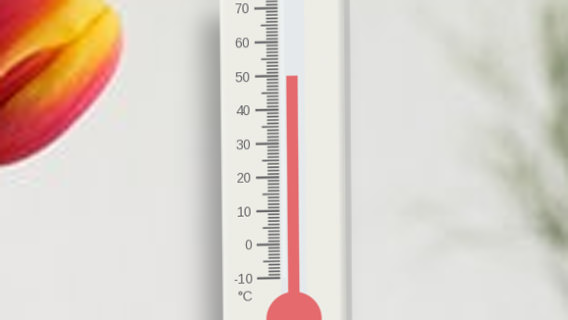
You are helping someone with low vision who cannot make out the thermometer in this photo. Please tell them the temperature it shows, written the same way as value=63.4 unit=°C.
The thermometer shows value=50 unit=°C
